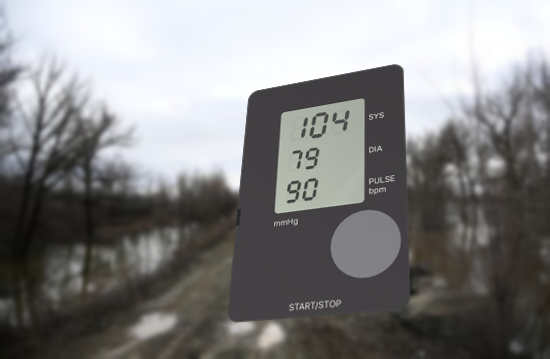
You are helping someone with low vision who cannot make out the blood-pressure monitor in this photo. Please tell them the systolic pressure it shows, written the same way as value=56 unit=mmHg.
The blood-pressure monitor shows value=104 unit=mmHg
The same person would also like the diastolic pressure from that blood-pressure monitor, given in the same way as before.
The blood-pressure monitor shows value=79 unit=mmHg
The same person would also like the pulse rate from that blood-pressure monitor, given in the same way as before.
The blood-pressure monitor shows value=90 unit=bpm
